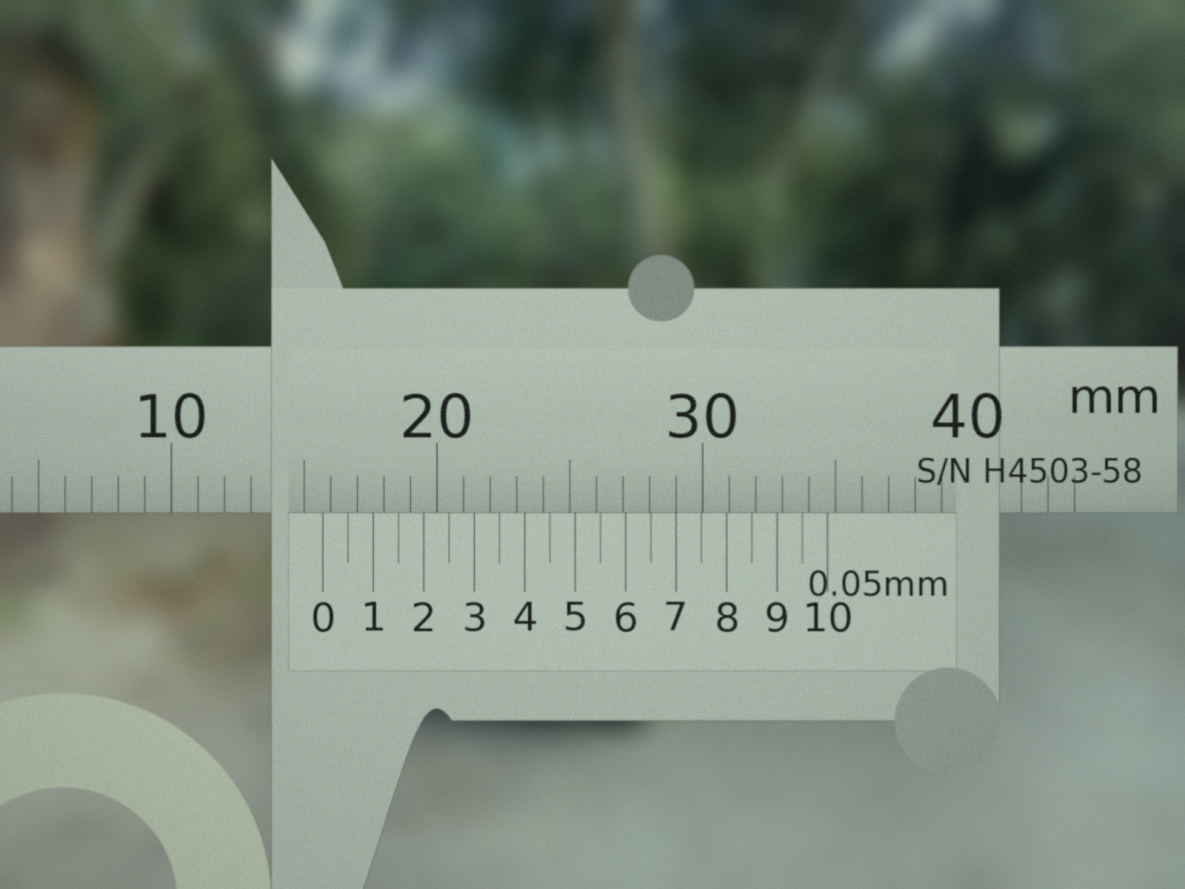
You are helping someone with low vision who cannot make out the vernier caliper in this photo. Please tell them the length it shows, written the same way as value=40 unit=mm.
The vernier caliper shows value=15.70 unit=mm
